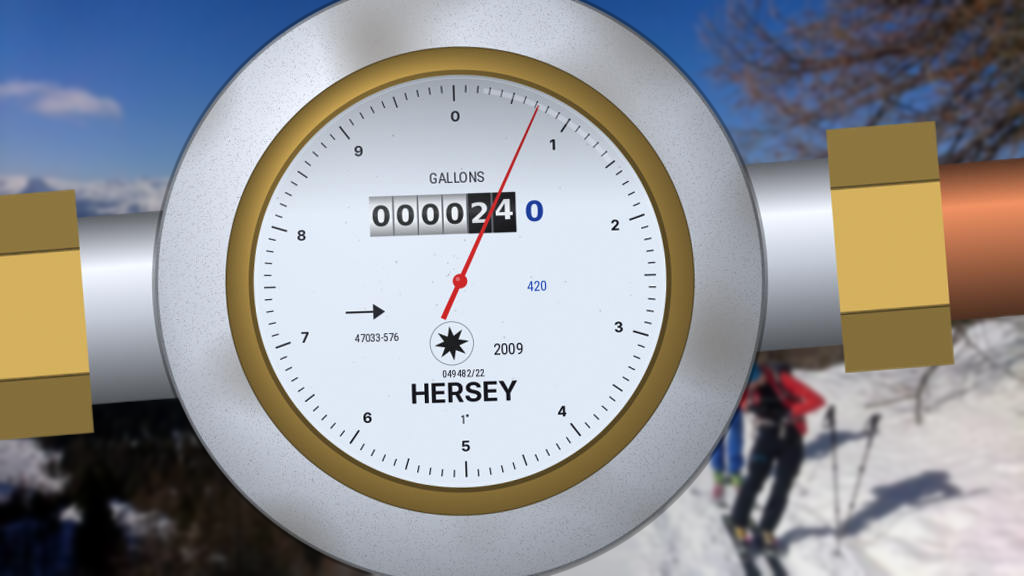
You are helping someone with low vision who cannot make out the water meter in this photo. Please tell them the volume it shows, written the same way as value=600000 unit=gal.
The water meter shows value=240.7 unit=gal
